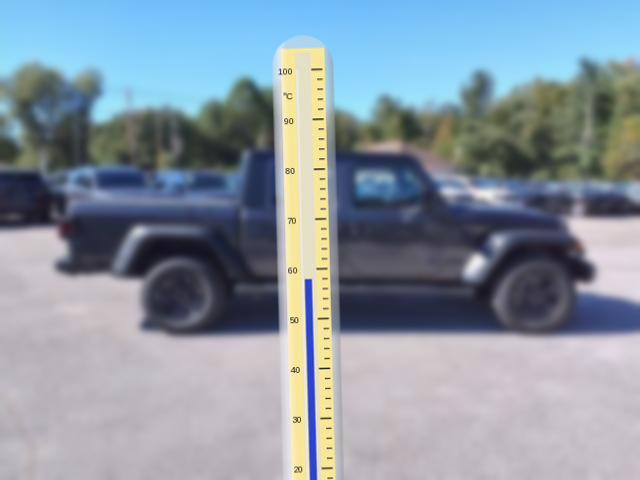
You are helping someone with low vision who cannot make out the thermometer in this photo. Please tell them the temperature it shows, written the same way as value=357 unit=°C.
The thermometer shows value=58 unit=°C
